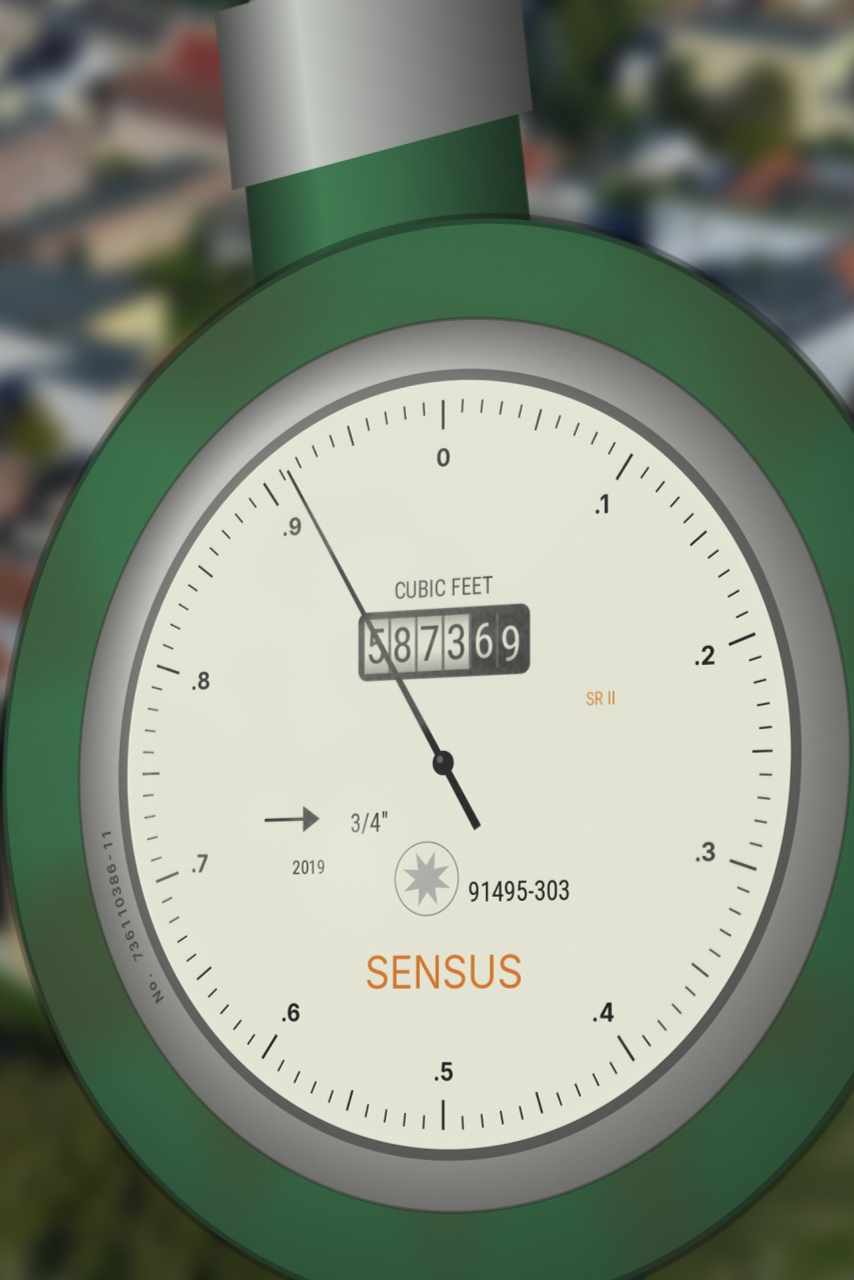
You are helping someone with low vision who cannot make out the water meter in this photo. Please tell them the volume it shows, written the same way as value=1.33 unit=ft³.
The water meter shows value=587368.91 unit=ft³
